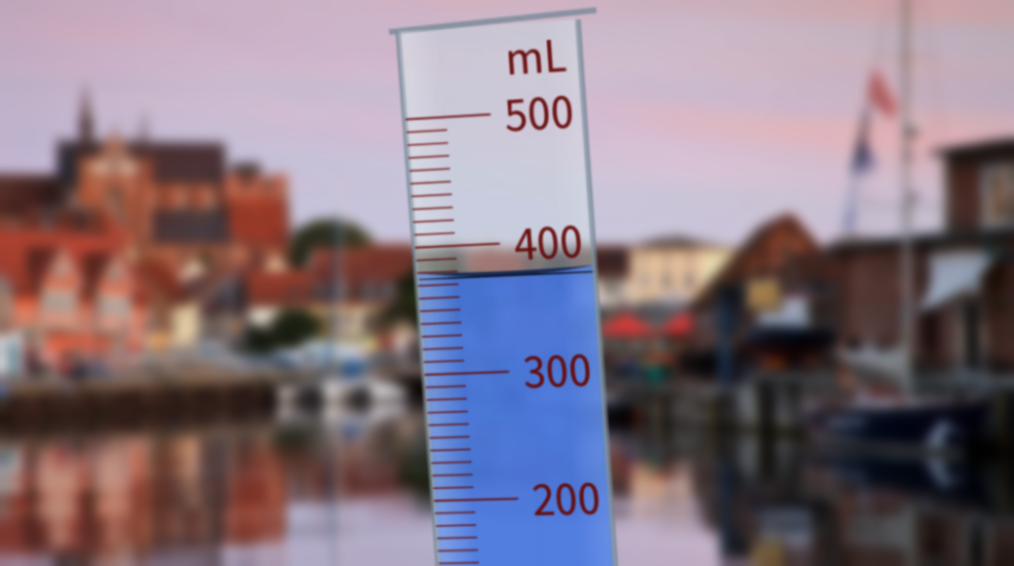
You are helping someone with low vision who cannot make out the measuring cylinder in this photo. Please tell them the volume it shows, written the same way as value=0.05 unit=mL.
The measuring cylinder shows value=375 unit=mL
